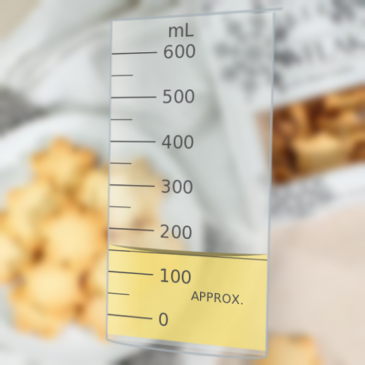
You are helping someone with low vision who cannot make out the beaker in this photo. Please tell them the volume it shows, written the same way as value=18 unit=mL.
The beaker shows value=150 unit=mL
